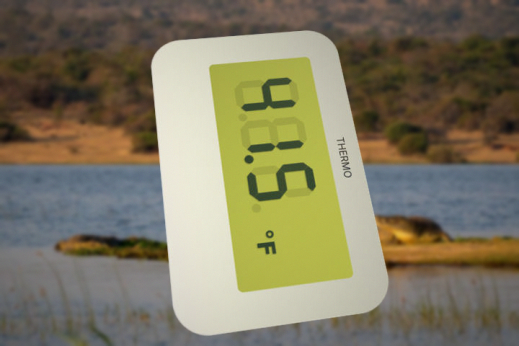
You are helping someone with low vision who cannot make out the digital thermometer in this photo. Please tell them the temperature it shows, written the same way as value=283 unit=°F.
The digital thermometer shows value=41.5 unit=°F
